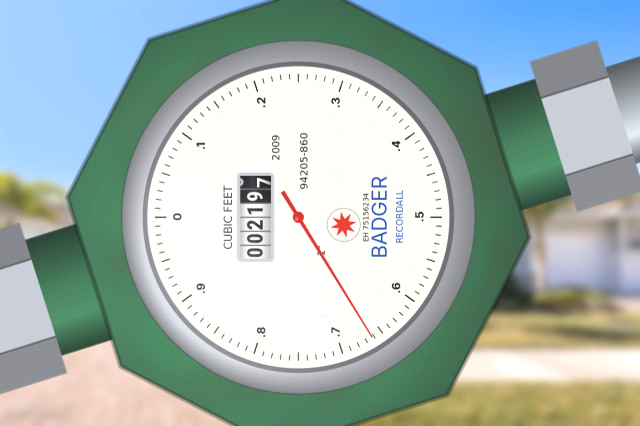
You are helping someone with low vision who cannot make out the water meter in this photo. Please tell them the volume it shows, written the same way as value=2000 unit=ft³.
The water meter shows value=2196.66 unit=ft³
